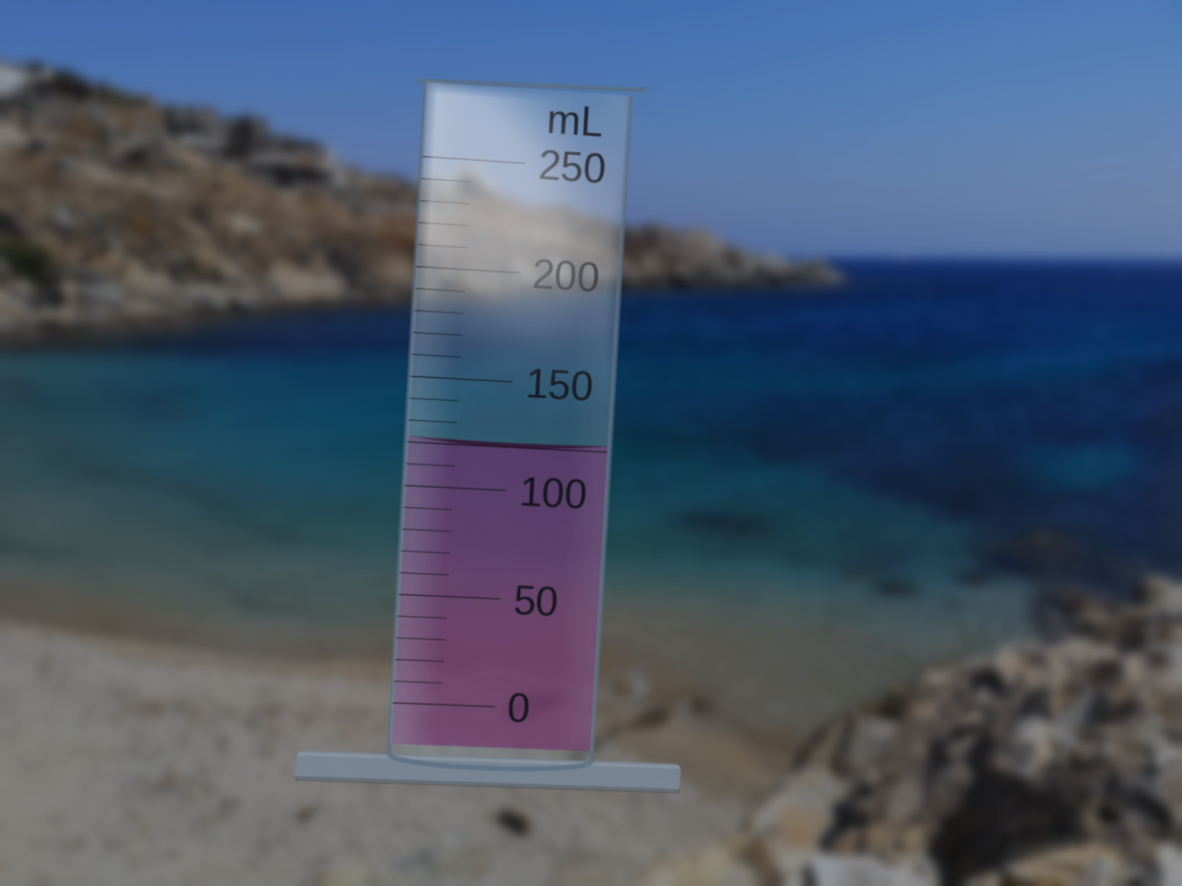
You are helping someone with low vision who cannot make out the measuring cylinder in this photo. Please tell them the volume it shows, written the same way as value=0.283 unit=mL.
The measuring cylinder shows value=120 unit=mL
